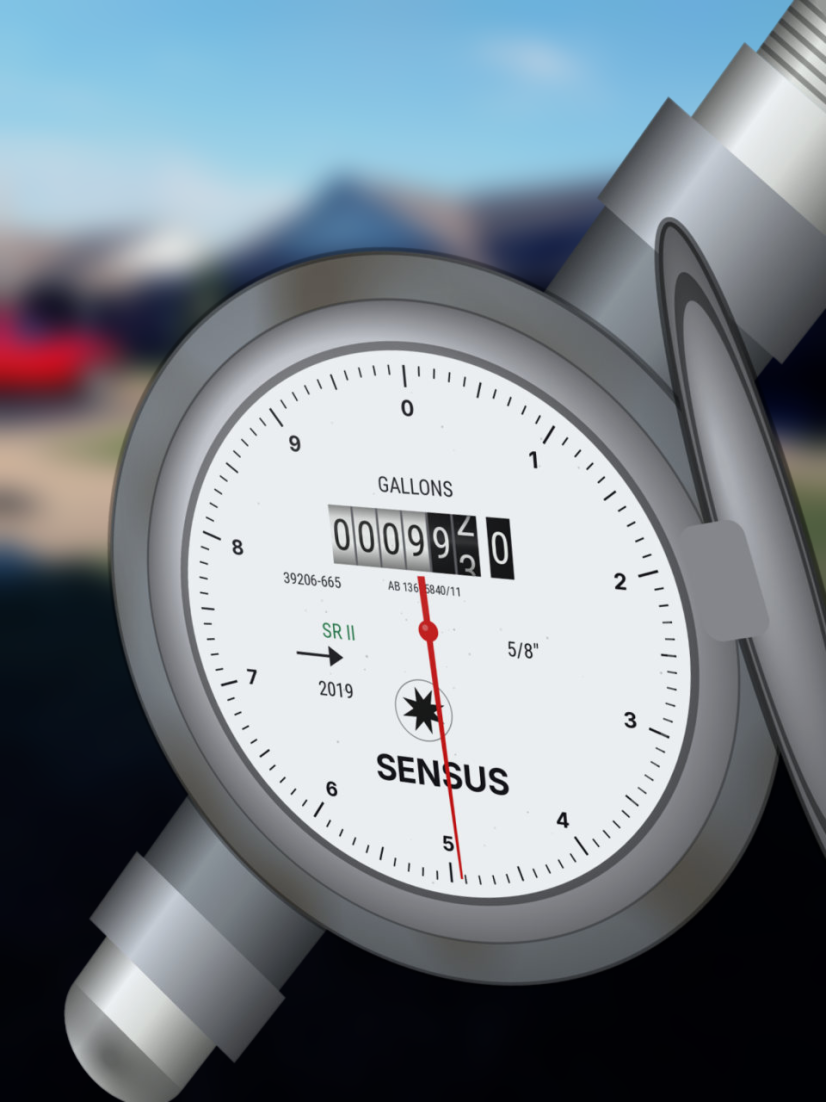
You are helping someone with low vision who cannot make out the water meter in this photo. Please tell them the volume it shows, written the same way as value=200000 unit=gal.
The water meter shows value=9924.9 unit=gal
